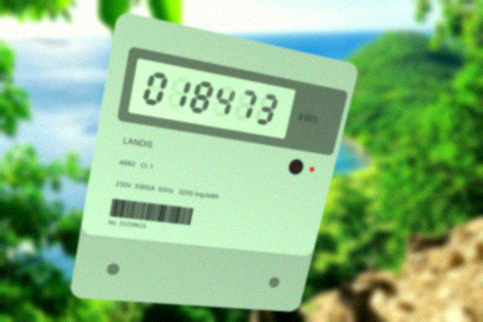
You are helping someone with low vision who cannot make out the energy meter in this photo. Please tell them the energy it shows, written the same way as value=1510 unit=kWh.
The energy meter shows value=18473 unit=kWh
